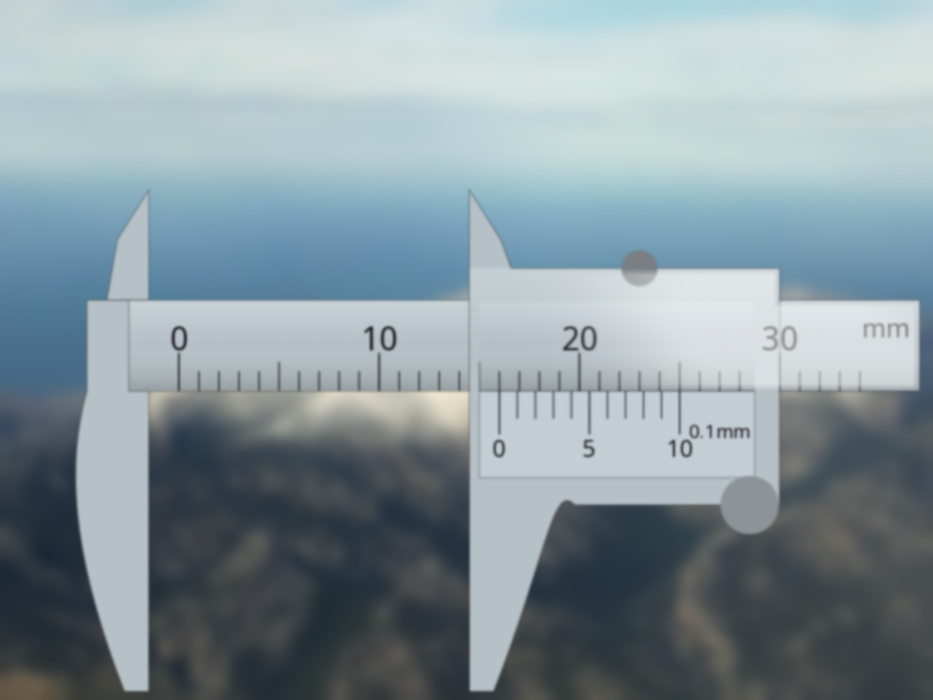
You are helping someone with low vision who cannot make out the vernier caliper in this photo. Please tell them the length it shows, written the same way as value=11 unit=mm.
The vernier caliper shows value=16.0 unit=mm
